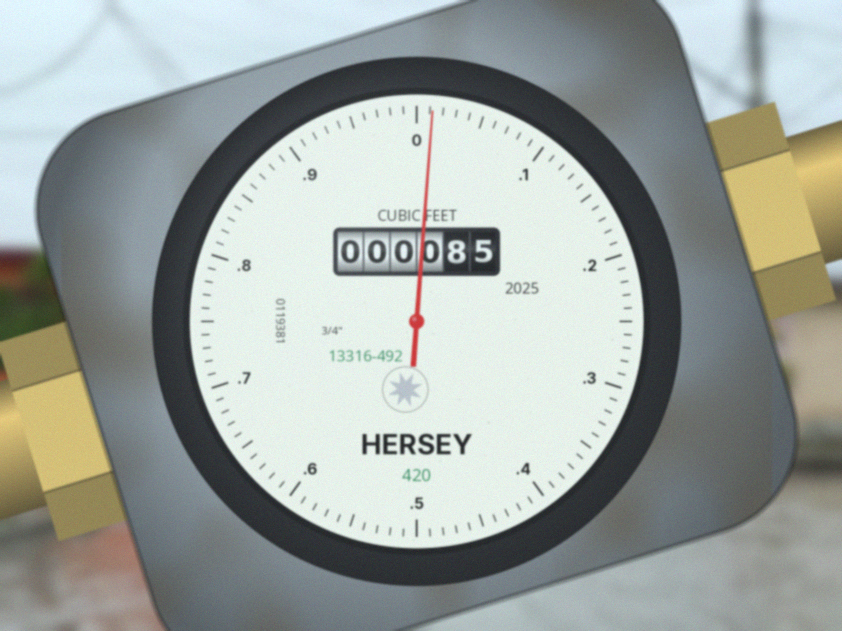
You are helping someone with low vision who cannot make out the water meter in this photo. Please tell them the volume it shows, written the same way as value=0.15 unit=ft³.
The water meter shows value=85.01 unit=ft³
